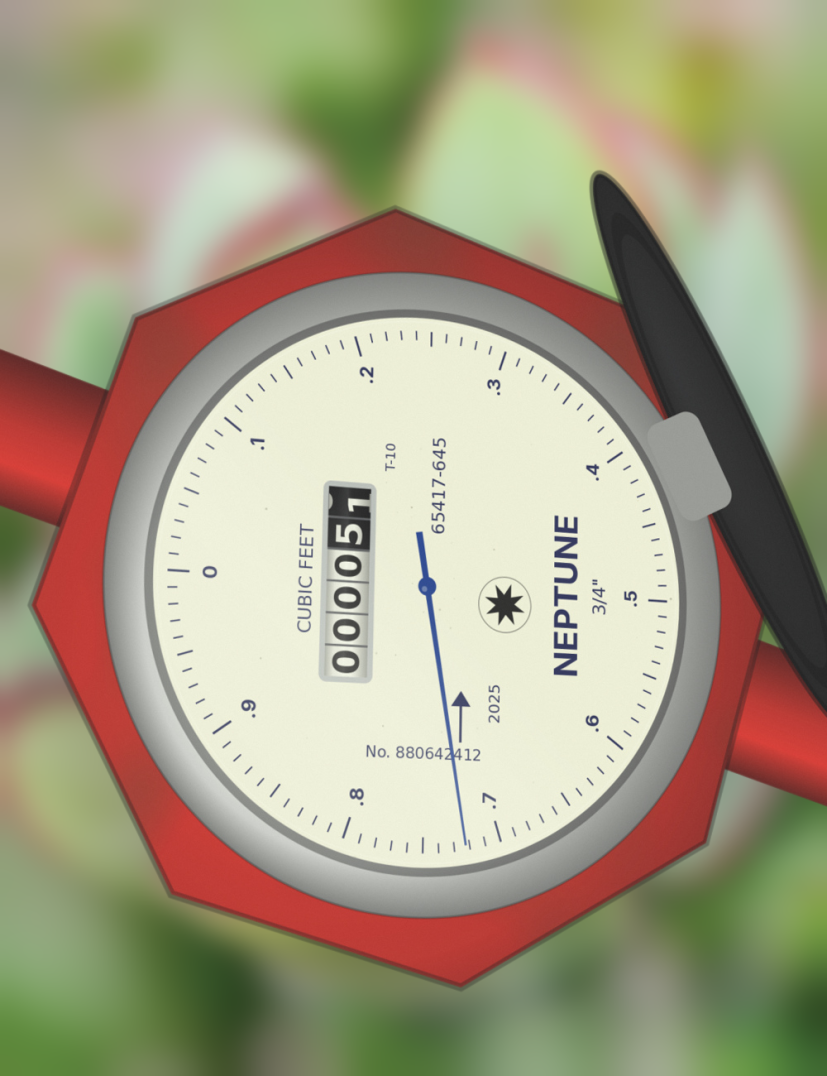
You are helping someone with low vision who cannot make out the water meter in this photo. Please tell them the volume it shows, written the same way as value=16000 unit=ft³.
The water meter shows value=50.72 unit=ft³
